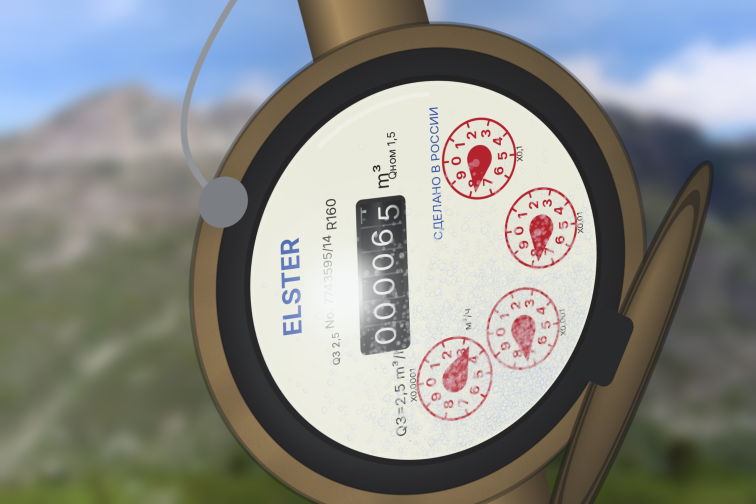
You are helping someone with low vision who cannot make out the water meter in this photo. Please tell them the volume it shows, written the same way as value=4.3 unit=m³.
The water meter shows value=64.7773 unit=m³
